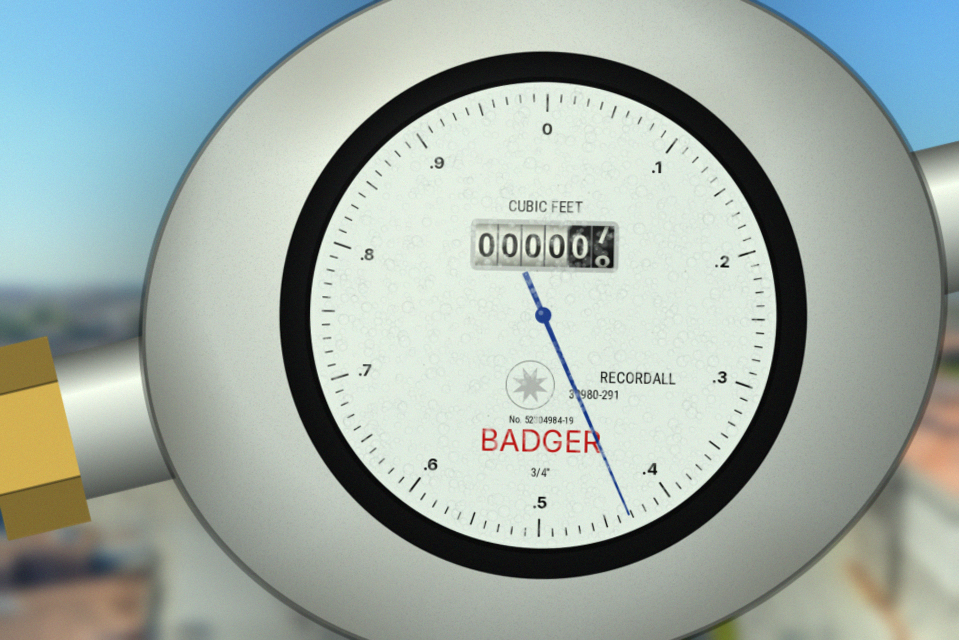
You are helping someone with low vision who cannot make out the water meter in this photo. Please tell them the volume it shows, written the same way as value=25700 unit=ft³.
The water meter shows value=7.43 unit=ft³
